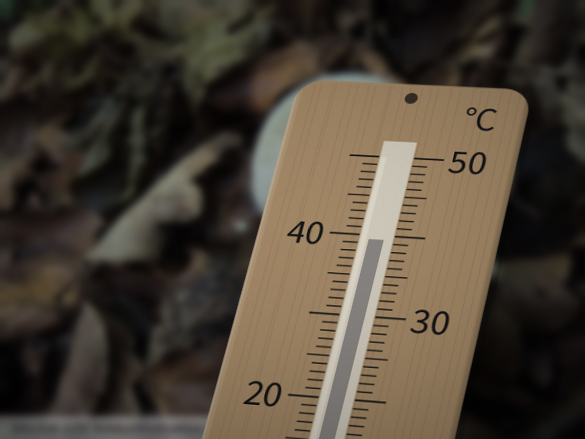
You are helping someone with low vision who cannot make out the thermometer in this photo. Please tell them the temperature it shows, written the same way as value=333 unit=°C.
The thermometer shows value=39.5 unit=°C
